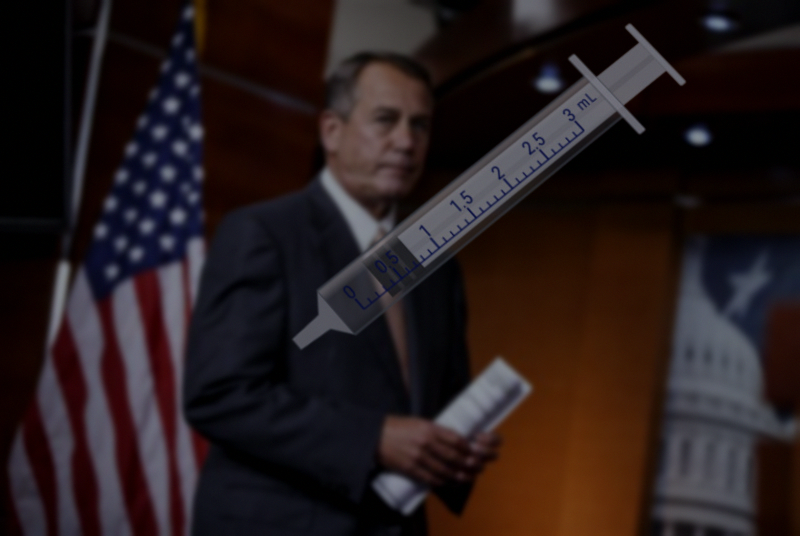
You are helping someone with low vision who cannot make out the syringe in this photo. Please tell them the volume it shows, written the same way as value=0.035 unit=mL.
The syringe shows value=0.3 unit=mL
